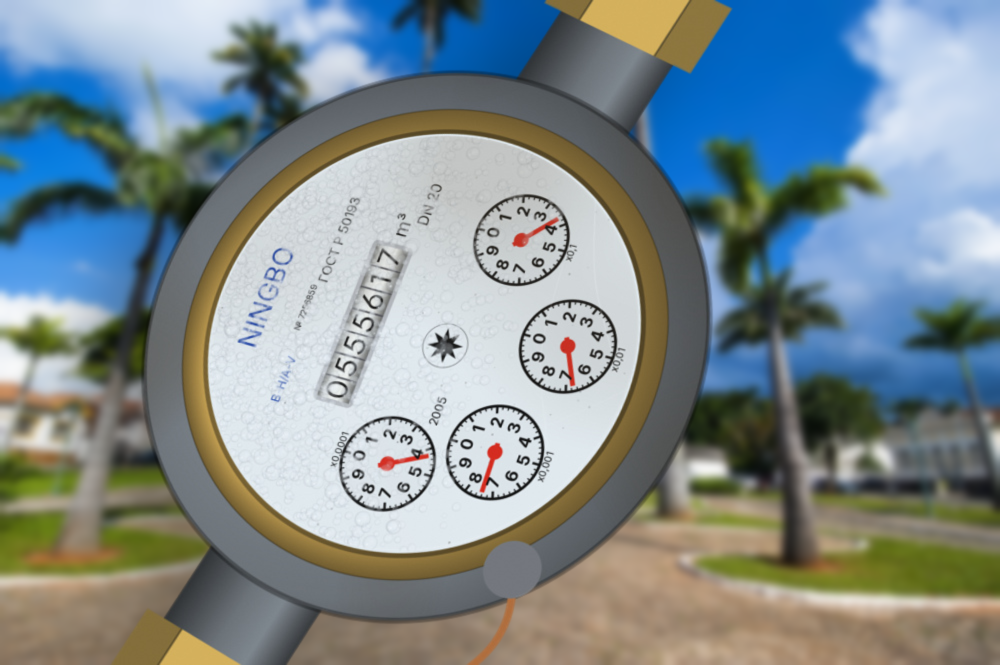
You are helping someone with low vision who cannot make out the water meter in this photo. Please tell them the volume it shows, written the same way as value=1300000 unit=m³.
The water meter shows value=555617.3674 unit=m³
